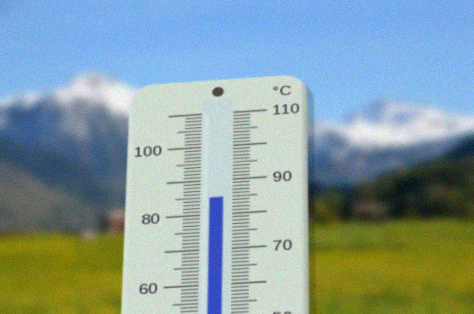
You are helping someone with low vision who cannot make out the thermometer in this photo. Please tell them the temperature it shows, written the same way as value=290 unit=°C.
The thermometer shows value=85 unit=°C
